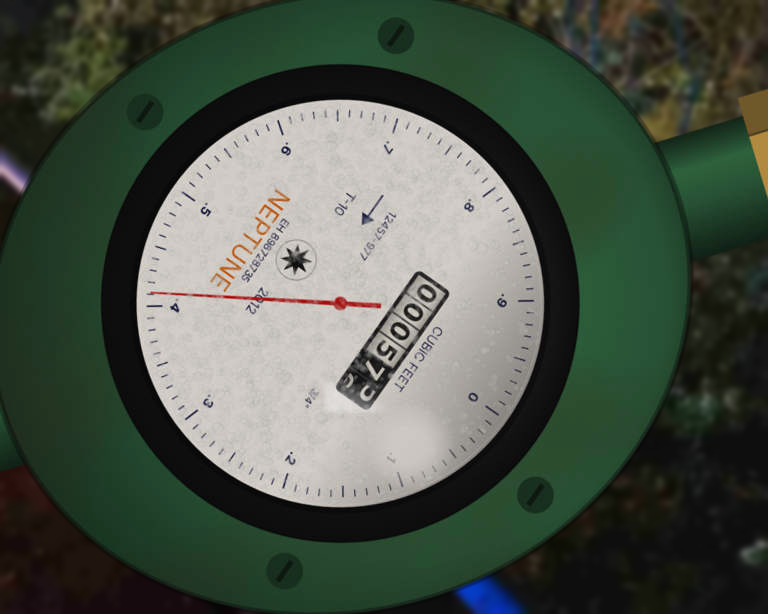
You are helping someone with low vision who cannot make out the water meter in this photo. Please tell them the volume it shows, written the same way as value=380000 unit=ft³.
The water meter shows value=575.41 unit=ft³
